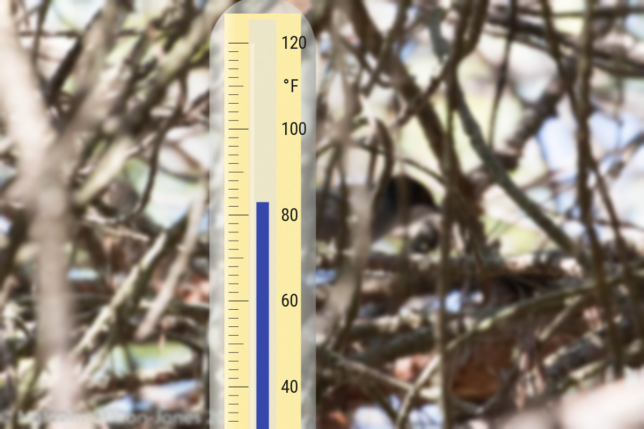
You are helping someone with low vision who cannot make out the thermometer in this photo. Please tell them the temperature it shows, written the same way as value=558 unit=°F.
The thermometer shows value=83 unit=°F
